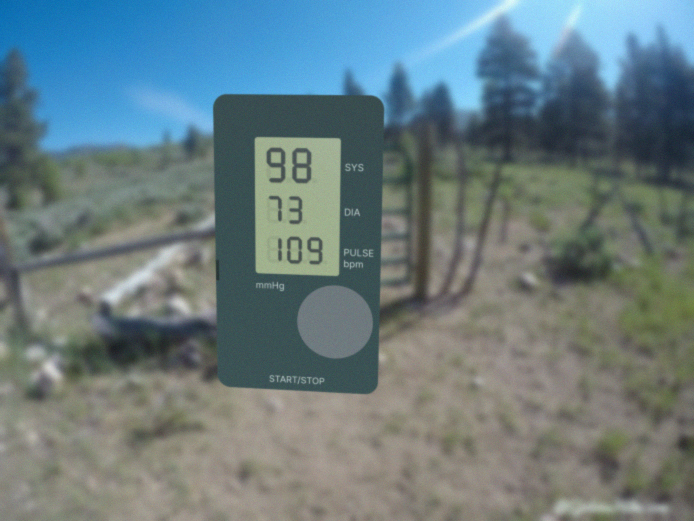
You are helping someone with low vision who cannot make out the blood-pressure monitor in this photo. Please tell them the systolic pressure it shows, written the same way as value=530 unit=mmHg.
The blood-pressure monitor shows value=98 unit=mmHg
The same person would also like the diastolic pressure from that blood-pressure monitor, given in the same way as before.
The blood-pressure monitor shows value=73 unit=mmHg
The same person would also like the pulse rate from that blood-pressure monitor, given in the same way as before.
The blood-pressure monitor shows value=109 unit=bpm
